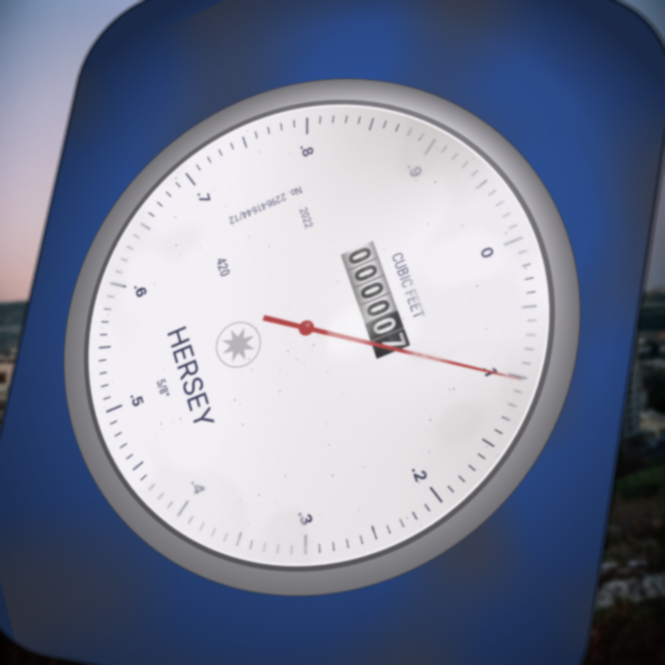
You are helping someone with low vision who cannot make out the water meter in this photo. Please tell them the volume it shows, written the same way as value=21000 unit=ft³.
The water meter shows value=7.10 unit=ft³
